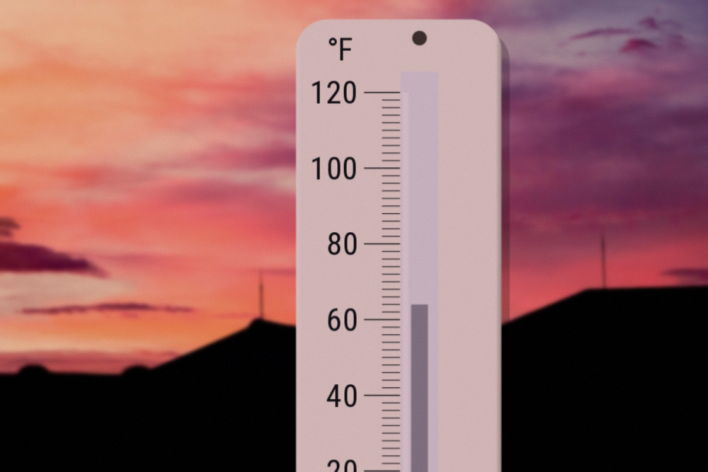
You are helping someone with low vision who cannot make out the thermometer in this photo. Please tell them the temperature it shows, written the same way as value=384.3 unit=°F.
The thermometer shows value=64 unit=°F
